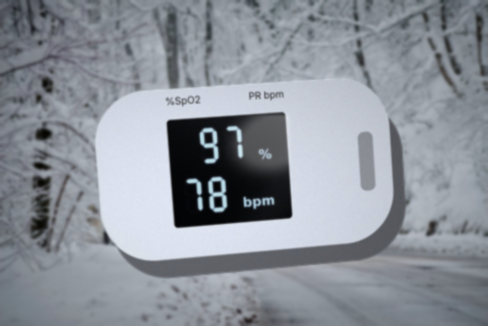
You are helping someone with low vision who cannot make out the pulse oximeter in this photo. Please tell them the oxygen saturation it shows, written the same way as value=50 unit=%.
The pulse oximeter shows value=97 unit=%
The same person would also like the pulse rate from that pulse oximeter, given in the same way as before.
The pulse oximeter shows value=78 unit=bpm
